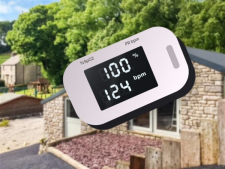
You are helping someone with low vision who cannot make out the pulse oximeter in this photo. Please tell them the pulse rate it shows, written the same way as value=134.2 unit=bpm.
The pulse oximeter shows value=124 unit=bpm
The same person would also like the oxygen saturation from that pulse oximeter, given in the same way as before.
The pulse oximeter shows value=100 unit=%
